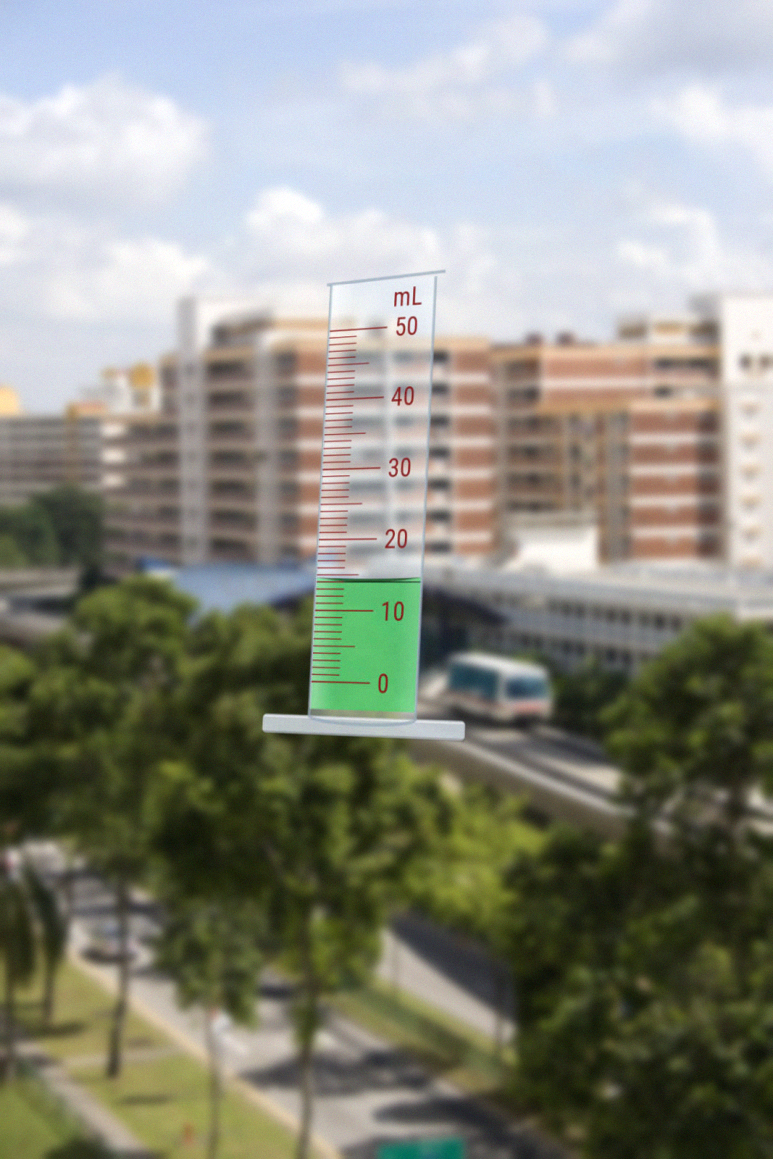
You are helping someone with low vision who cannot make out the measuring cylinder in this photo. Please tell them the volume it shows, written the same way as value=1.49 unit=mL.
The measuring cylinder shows value=14 unit=mL
